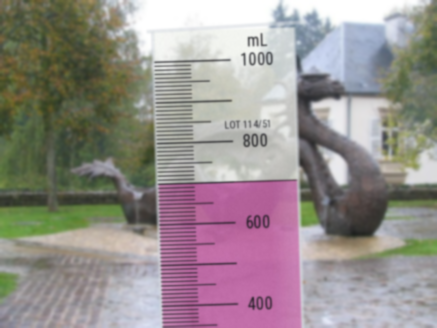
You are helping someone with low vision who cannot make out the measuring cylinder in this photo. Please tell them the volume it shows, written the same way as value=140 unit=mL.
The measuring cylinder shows value=700 unit=mL
